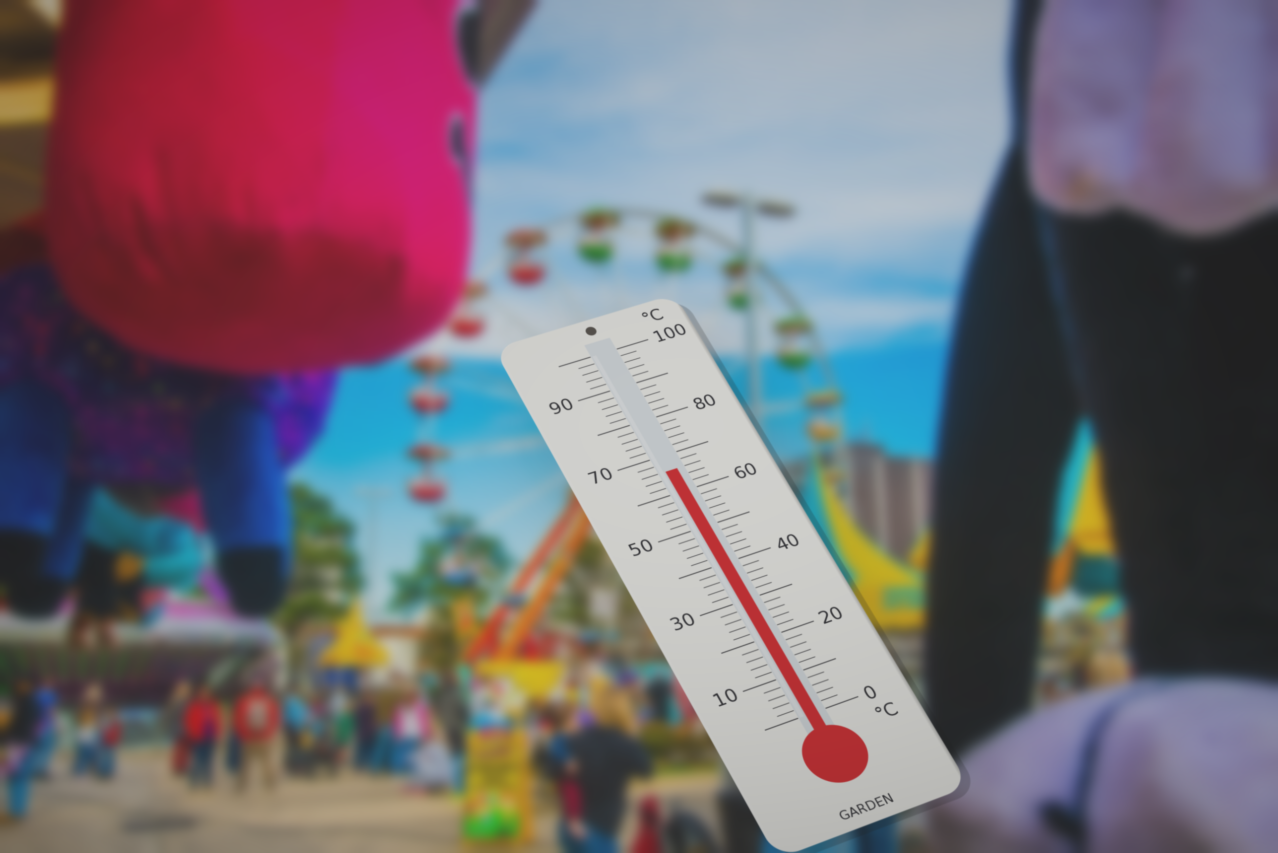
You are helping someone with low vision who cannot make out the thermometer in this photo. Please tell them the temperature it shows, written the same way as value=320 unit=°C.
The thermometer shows value=66 unit=°C
